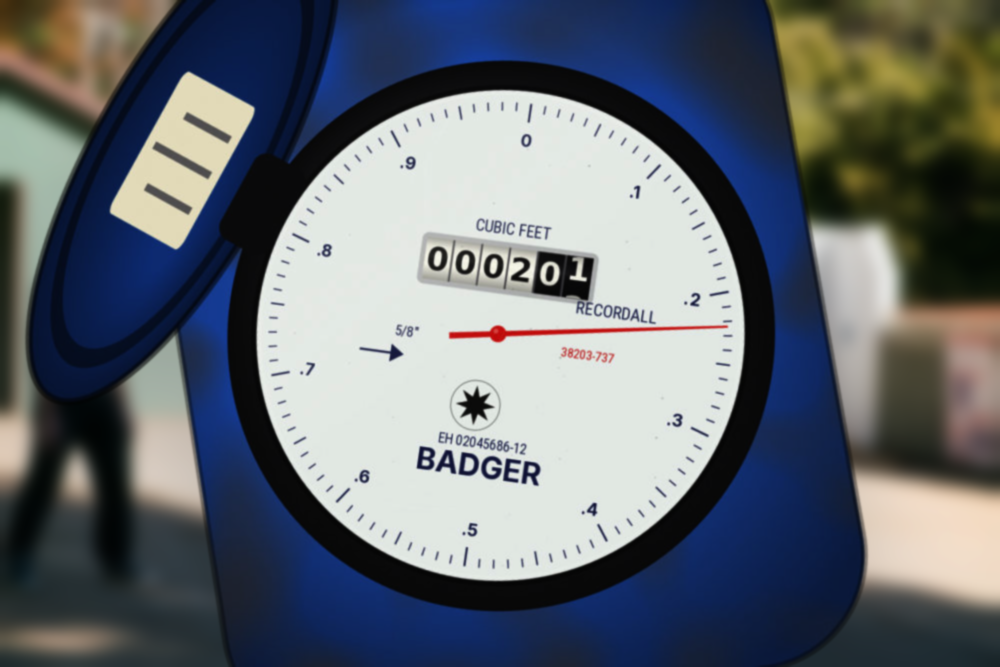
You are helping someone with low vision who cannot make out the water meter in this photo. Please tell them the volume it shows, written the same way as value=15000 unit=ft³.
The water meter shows value=201.22 unit=ft³
